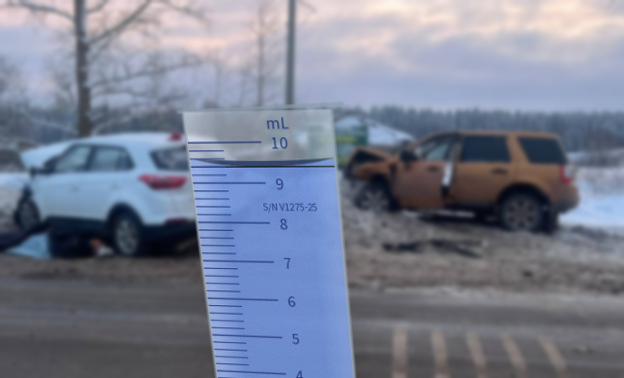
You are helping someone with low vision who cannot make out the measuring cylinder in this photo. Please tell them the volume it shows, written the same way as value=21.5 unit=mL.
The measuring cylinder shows value=9.4 unit=mL
